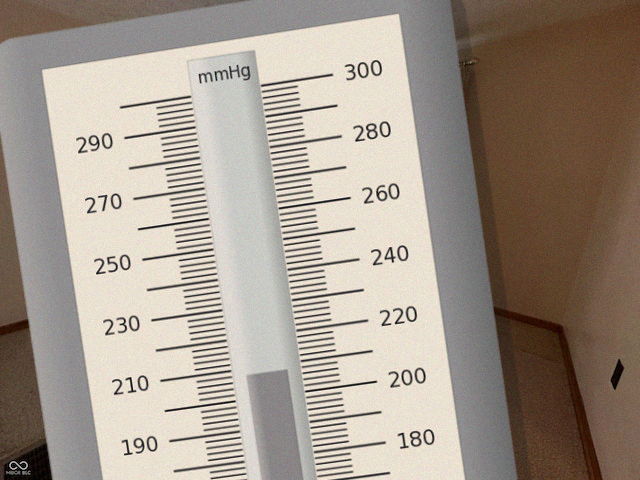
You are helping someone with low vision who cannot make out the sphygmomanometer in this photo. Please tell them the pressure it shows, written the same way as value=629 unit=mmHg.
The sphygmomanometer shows value=208 unit=mmHg
